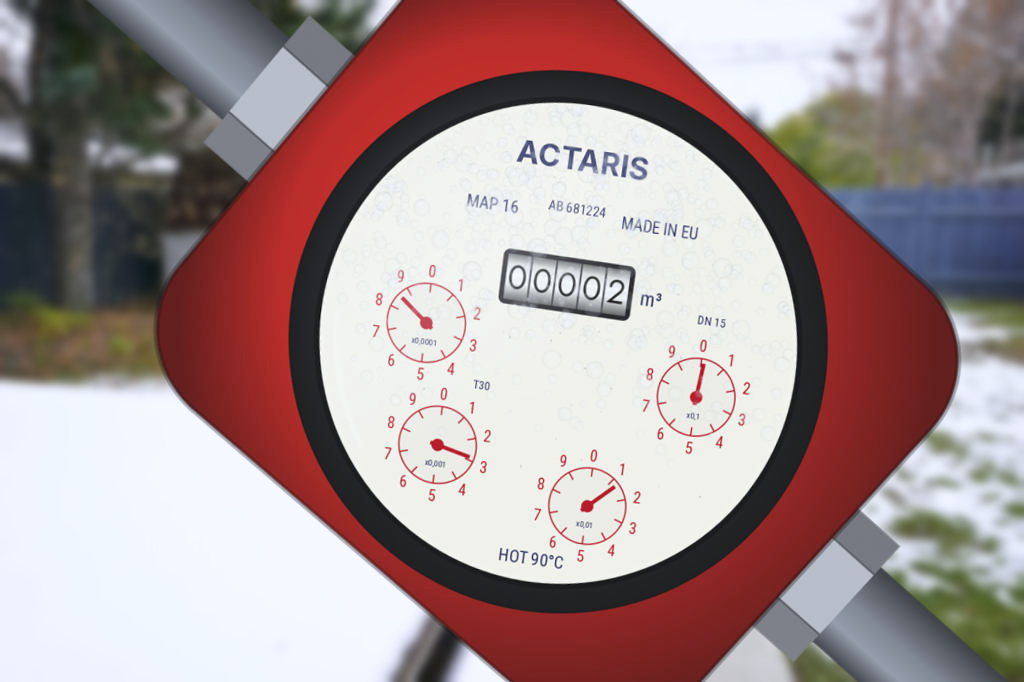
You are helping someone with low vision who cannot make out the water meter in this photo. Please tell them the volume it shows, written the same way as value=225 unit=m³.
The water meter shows value=2.0128 unit=m³
